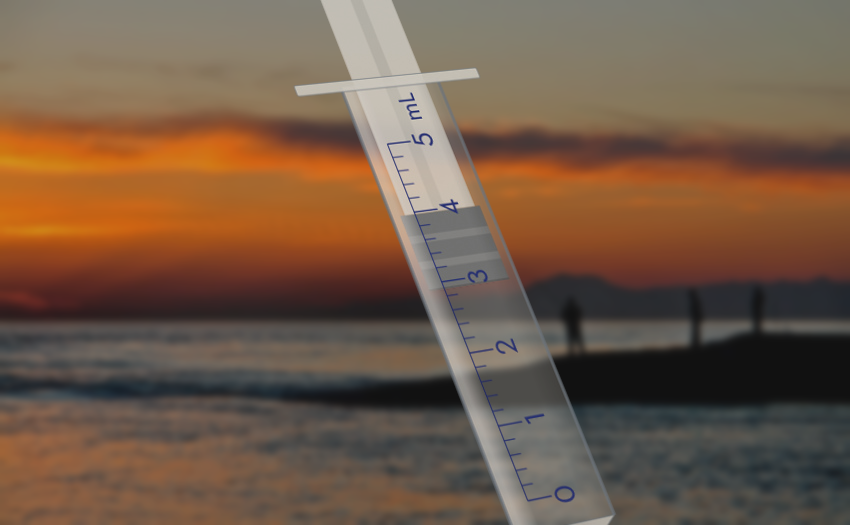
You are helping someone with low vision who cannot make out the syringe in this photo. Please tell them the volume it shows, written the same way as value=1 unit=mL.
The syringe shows value=2.9 unit=mL
